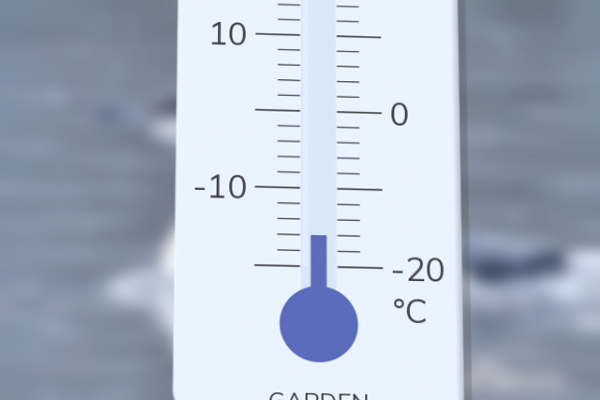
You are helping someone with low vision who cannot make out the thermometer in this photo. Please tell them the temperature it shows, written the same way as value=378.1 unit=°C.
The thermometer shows value=-16 unit=°C
